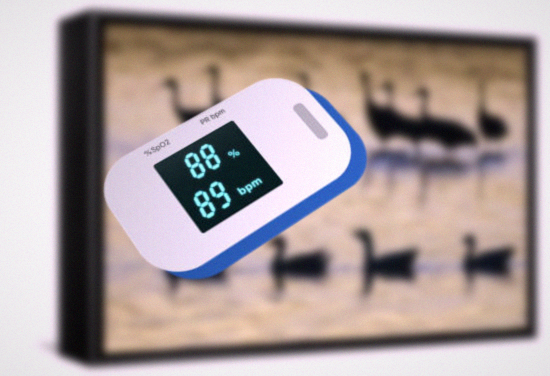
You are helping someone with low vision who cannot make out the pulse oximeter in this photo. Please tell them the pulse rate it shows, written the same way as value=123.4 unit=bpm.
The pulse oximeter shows value=89 unit=bpm
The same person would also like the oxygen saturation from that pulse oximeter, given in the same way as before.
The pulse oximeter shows value=88 unit=%
